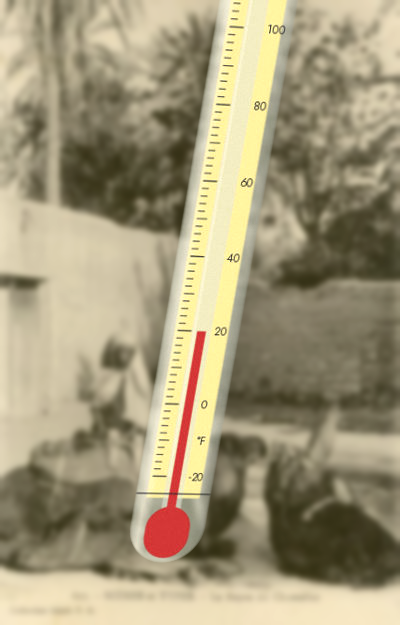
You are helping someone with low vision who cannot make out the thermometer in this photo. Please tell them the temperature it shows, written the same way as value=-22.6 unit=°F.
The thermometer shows value=20 unit=°F
